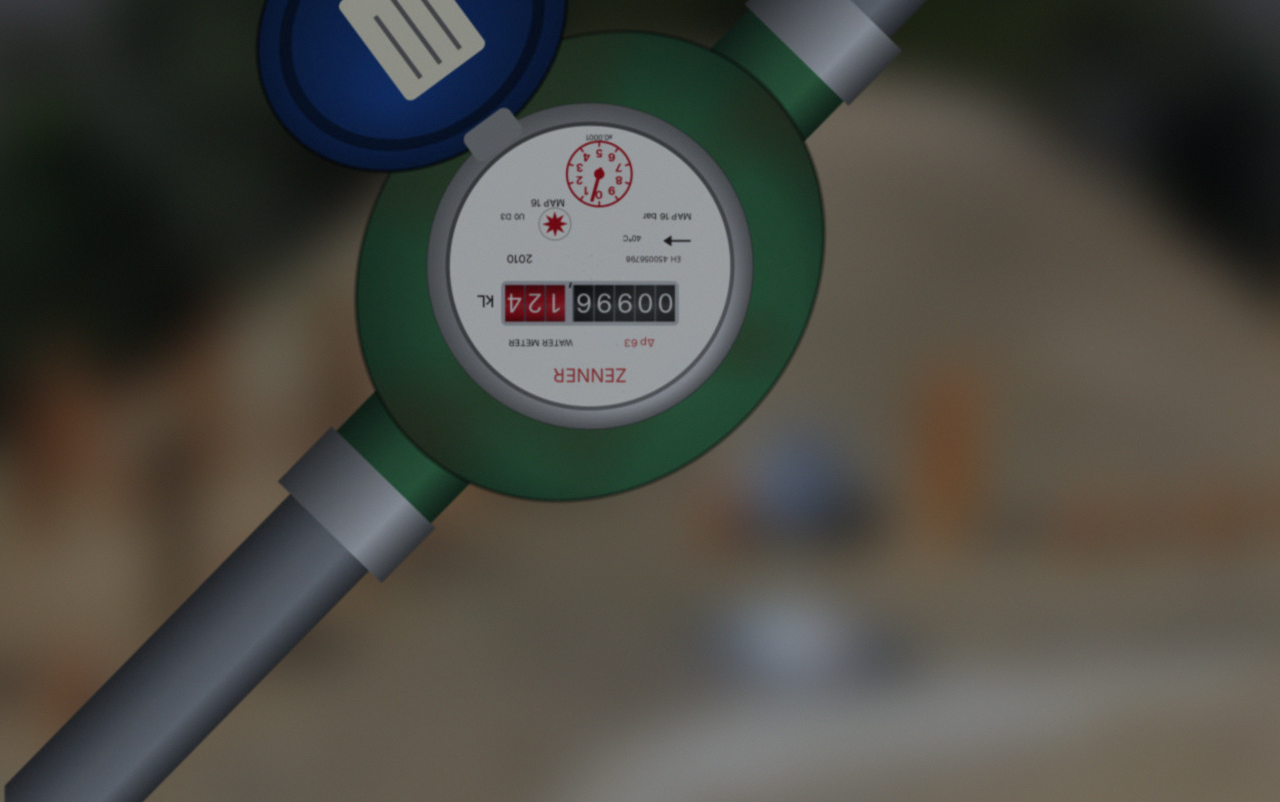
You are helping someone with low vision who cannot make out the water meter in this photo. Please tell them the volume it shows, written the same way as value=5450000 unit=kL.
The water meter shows value=996.1240 unit=kL
